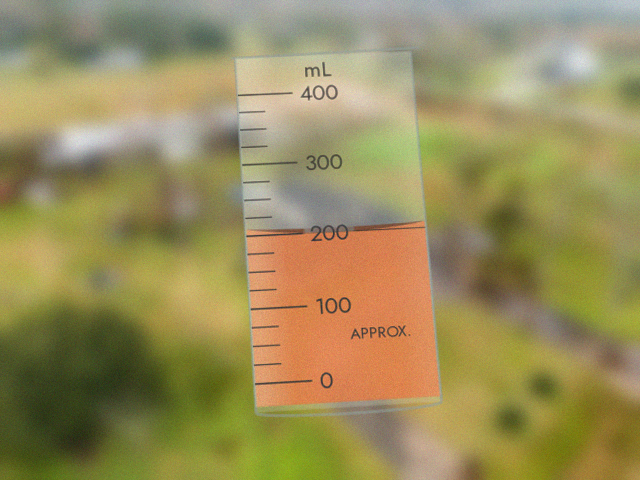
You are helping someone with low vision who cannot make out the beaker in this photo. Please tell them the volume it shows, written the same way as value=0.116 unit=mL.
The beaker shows value=200 unit=mL
